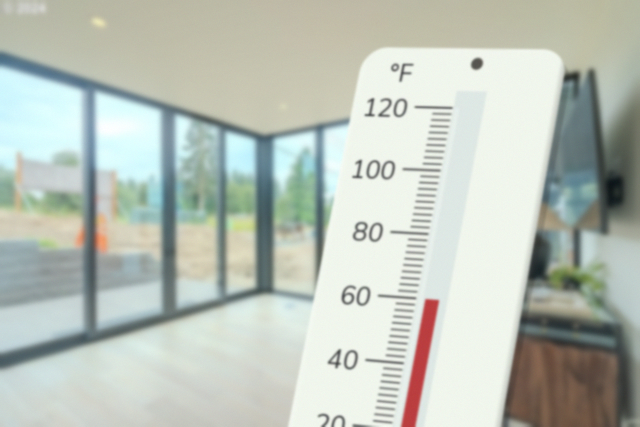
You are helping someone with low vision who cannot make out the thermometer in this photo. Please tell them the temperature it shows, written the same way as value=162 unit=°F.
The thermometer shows value=60 unit=°F
